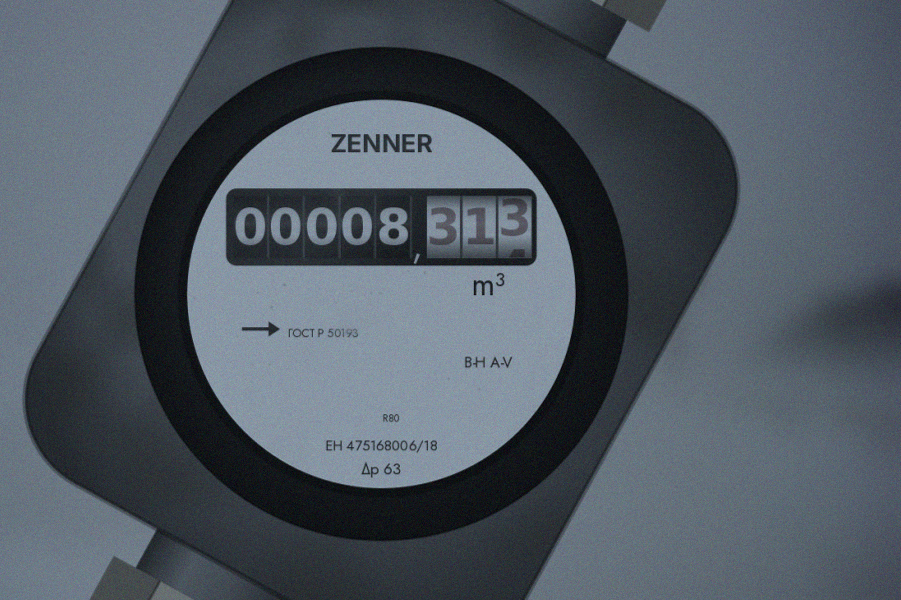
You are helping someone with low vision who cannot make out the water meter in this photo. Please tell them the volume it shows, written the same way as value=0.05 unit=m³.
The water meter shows value=8.313 unit=m³
